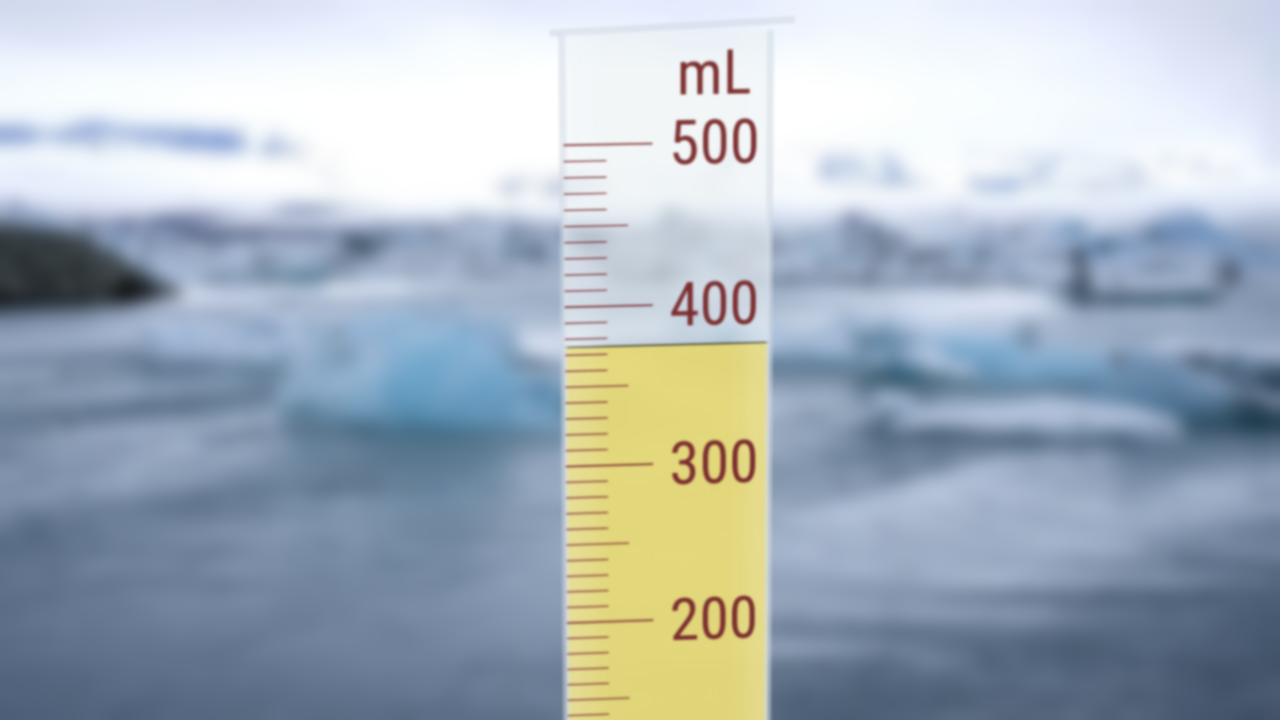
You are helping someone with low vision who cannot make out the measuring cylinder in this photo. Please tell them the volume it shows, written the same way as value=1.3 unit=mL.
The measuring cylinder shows value=375 unit=mL
